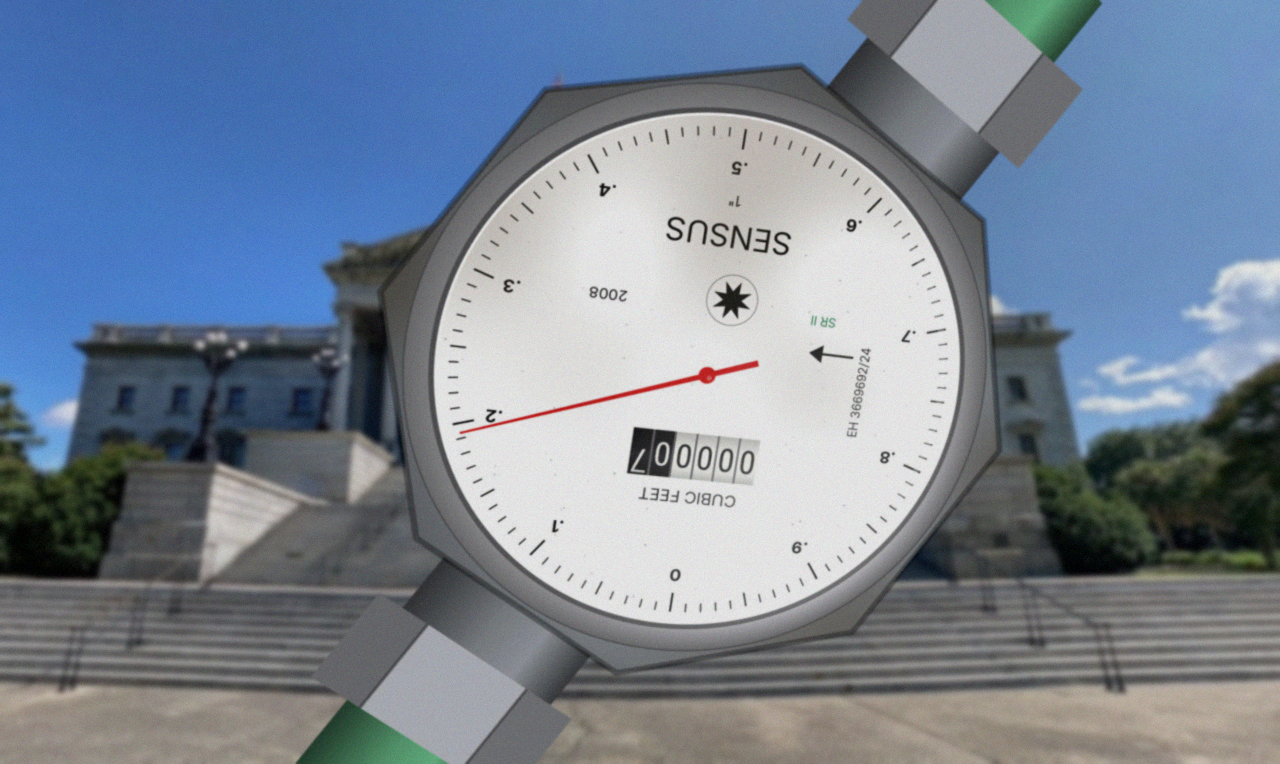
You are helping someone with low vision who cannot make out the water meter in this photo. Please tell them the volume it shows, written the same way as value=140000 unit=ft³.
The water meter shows value=7.19 unit=ft³
